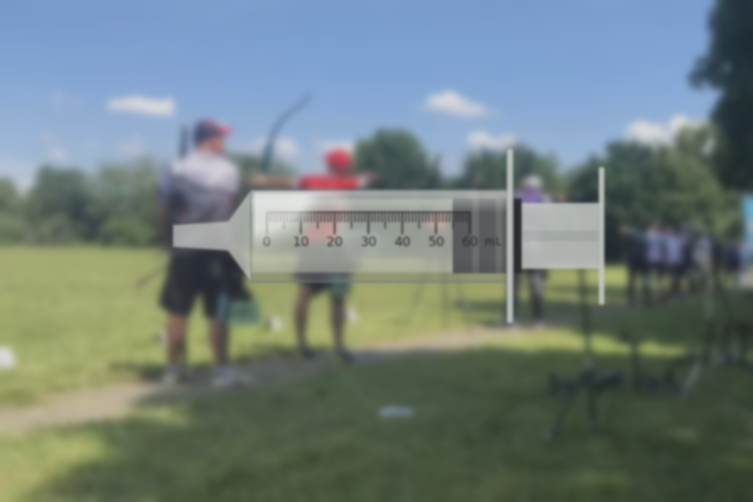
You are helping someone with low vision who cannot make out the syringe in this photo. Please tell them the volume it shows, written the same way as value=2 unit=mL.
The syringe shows value=55 unit=mL
